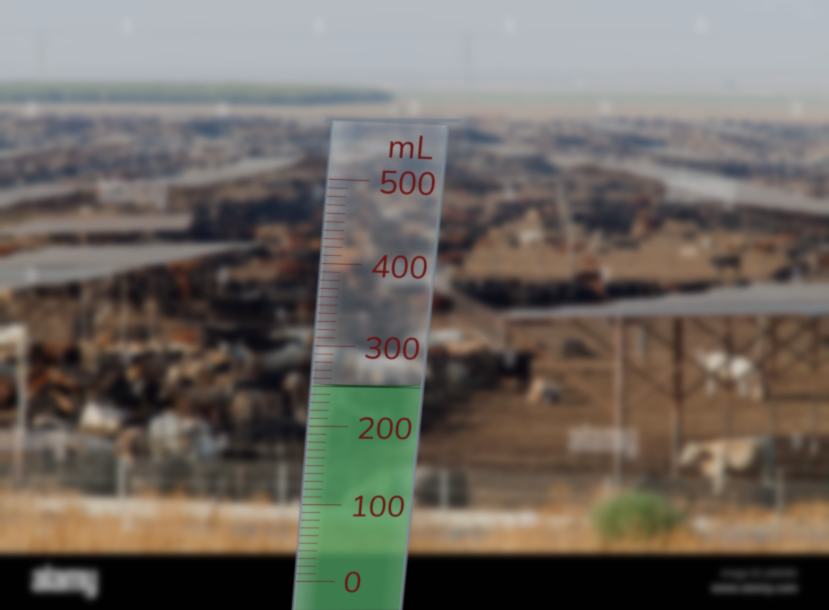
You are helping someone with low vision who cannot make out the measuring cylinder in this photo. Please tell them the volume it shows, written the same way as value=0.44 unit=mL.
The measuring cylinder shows value=250 unit=mL
